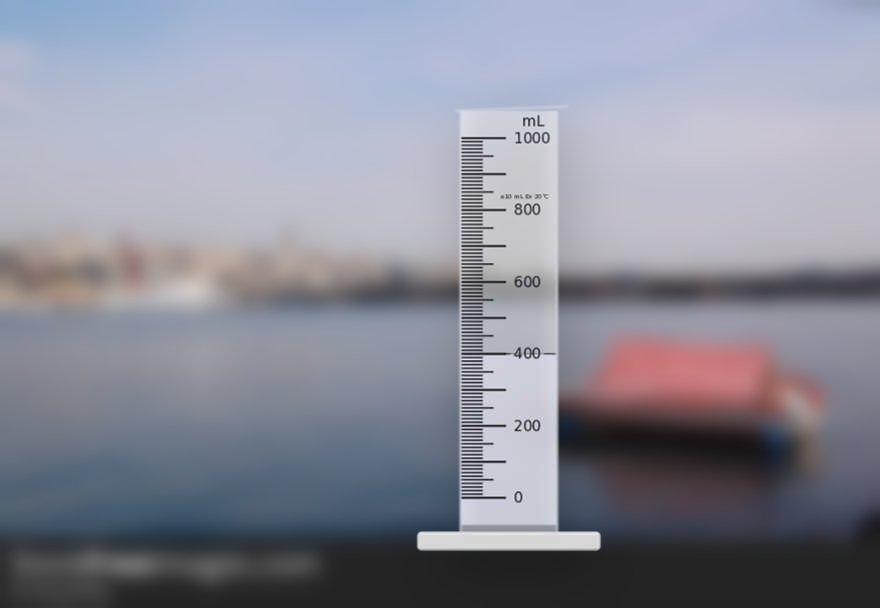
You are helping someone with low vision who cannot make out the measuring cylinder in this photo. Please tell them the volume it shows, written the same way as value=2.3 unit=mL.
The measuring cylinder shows value=400 unit=mL
